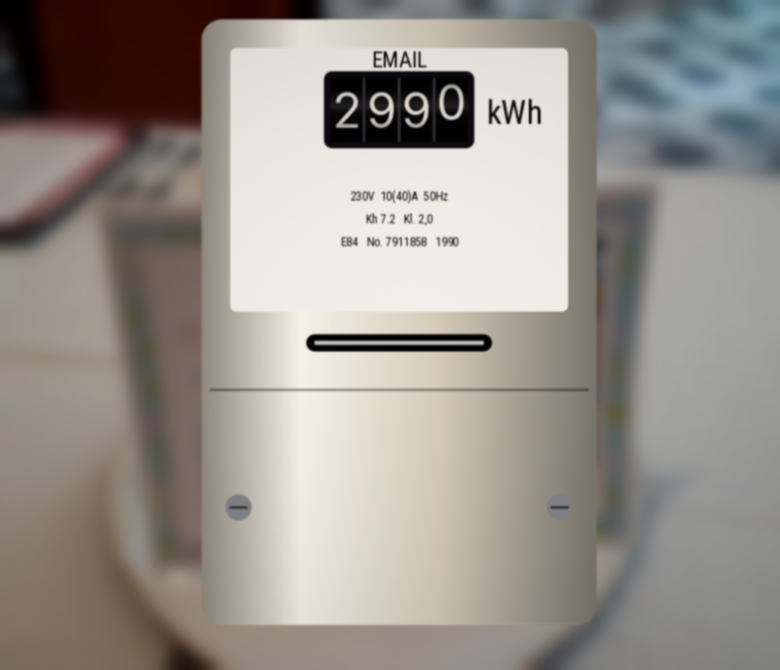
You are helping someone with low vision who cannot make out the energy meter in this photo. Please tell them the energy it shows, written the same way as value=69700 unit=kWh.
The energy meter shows value=2990 unit=kWh
